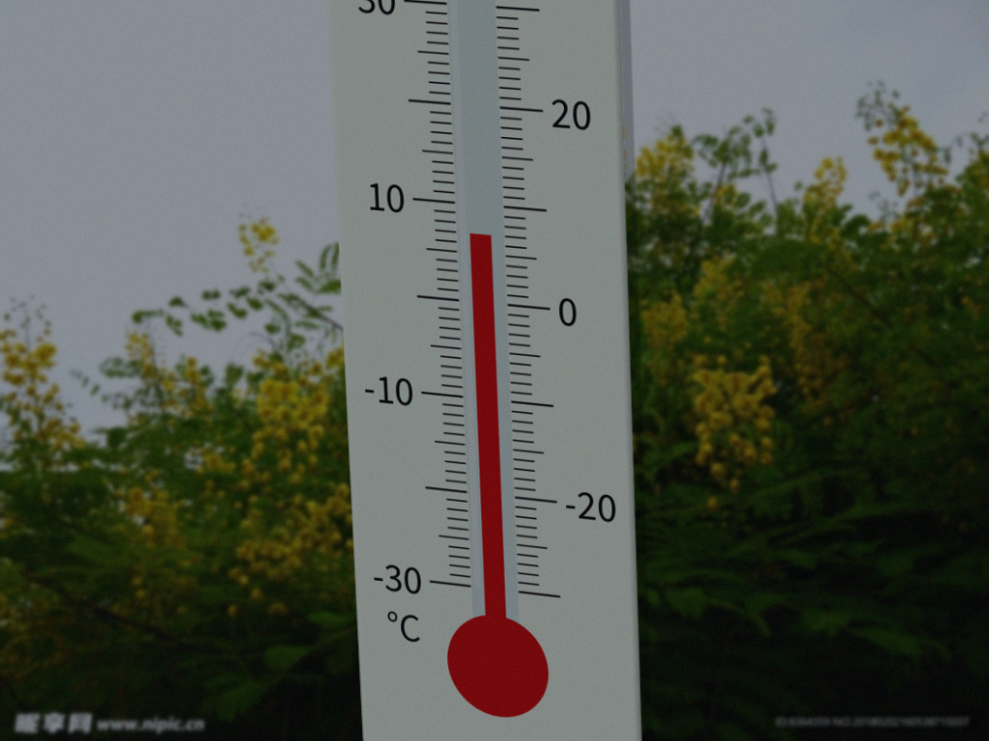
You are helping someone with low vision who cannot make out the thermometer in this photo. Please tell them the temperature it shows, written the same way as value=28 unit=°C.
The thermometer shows value=7 unit=°C
